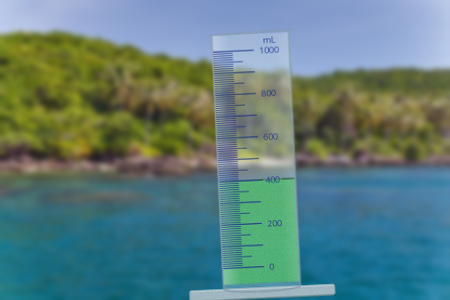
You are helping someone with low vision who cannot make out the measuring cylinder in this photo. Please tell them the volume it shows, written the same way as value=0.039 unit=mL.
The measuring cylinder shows value=400 unit=mL
